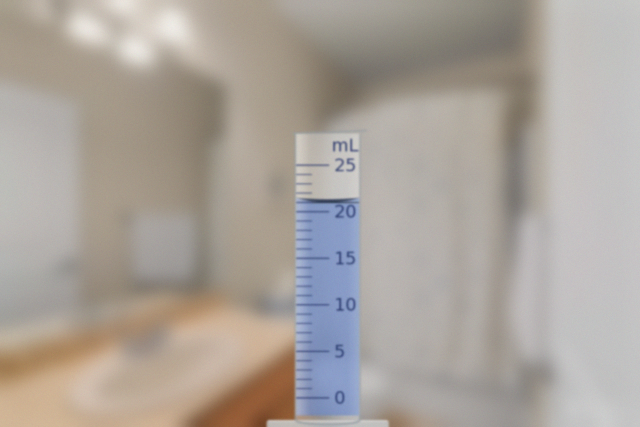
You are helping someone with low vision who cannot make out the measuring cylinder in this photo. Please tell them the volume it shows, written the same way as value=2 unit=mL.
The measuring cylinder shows value=21 unit=mL
